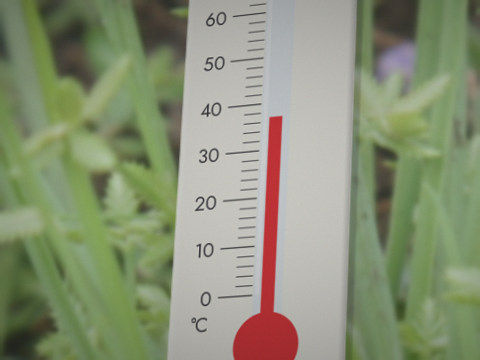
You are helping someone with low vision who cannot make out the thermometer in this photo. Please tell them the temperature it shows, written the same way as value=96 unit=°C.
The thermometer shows value=37 unit=°C
